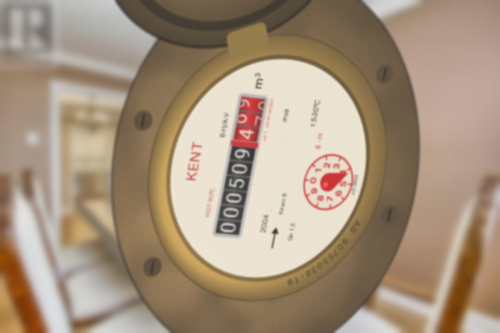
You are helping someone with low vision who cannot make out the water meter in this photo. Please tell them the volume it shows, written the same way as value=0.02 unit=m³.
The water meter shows value=509.4694 unit=m³
